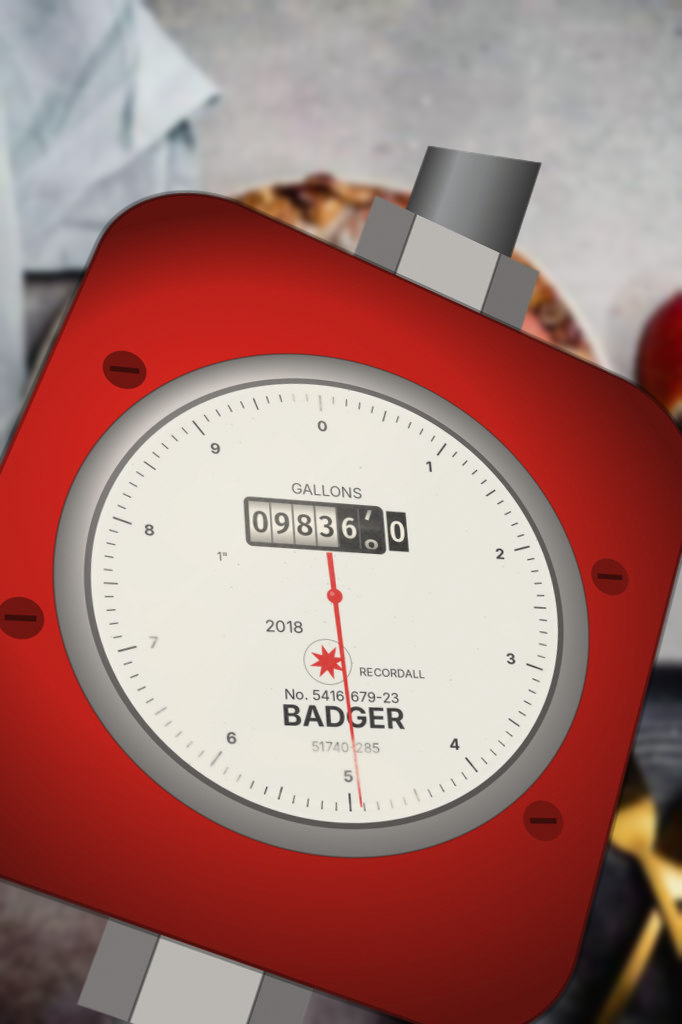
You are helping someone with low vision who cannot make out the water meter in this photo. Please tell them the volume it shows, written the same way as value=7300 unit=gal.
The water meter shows value=983674.9 unit=gal
